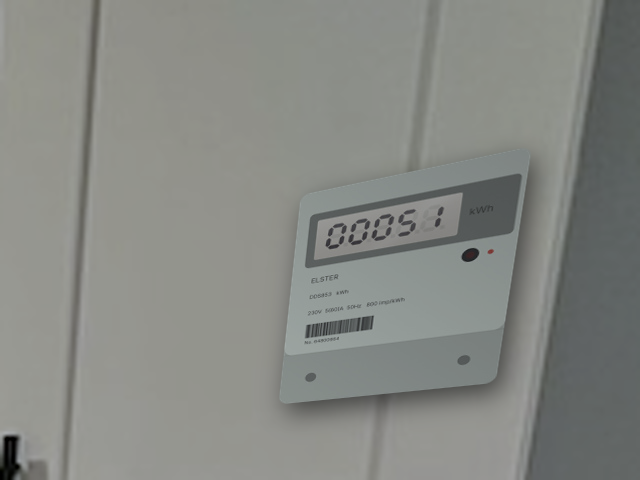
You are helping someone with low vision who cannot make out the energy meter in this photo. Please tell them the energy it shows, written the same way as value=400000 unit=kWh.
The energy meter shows value=51 unit=kWh
